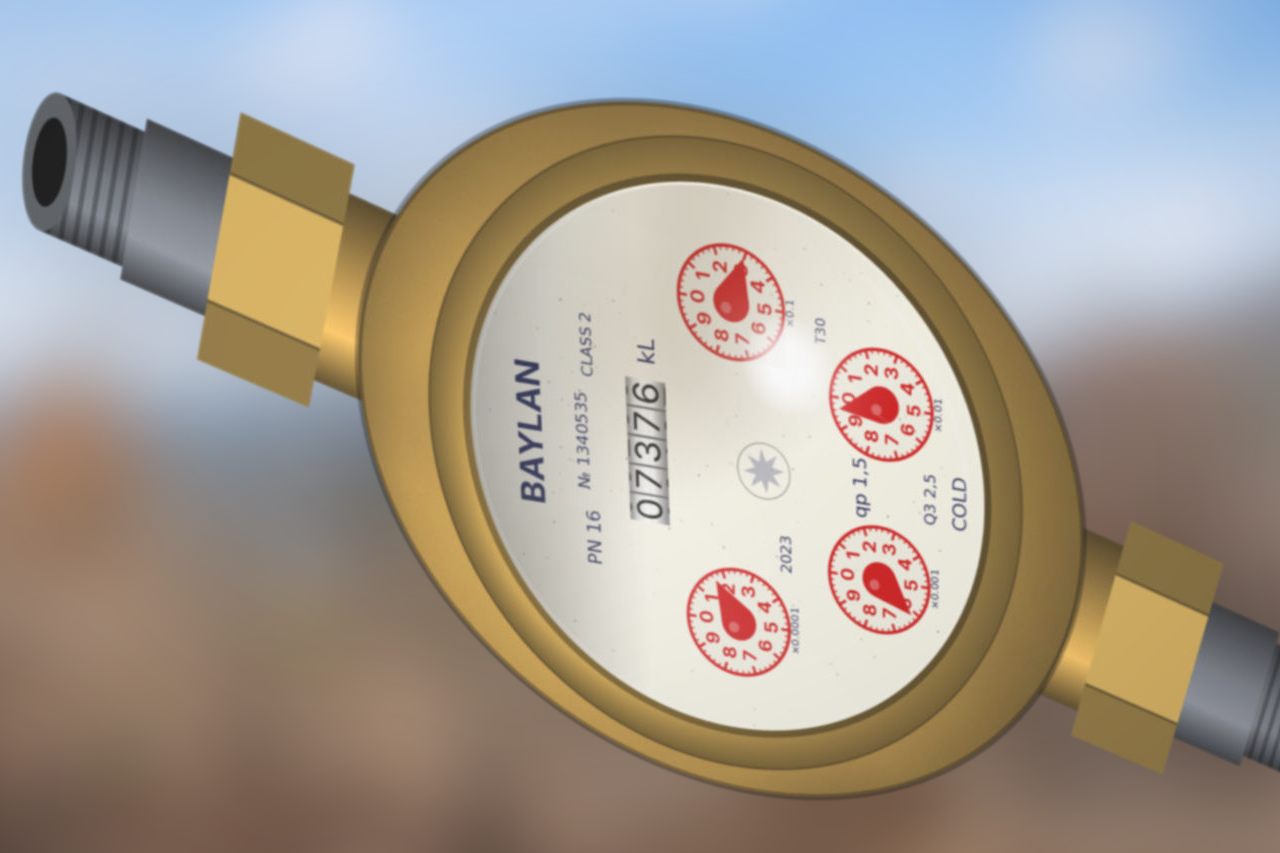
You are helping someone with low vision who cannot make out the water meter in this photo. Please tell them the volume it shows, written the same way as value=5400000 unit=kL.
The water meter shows value=7376.2961 unit=kL
